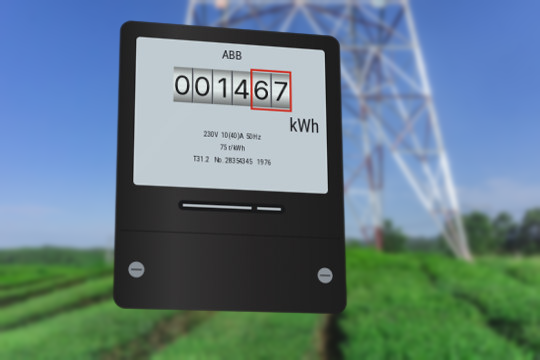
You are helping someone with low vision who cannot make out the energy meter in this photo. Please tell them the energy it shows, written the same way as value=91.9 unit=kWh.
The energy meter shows value=14.67 unit=kWh
